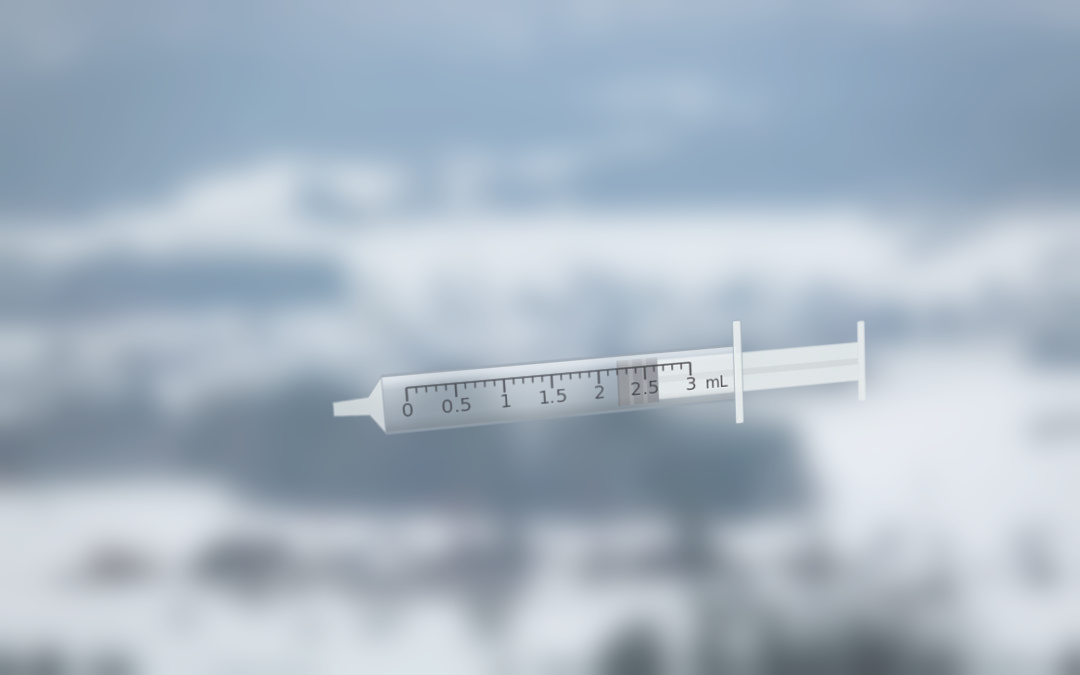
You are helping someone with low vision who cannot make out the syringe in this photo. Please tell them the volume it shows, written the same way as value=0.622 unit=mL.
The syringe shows value=2.2 unit=mL
